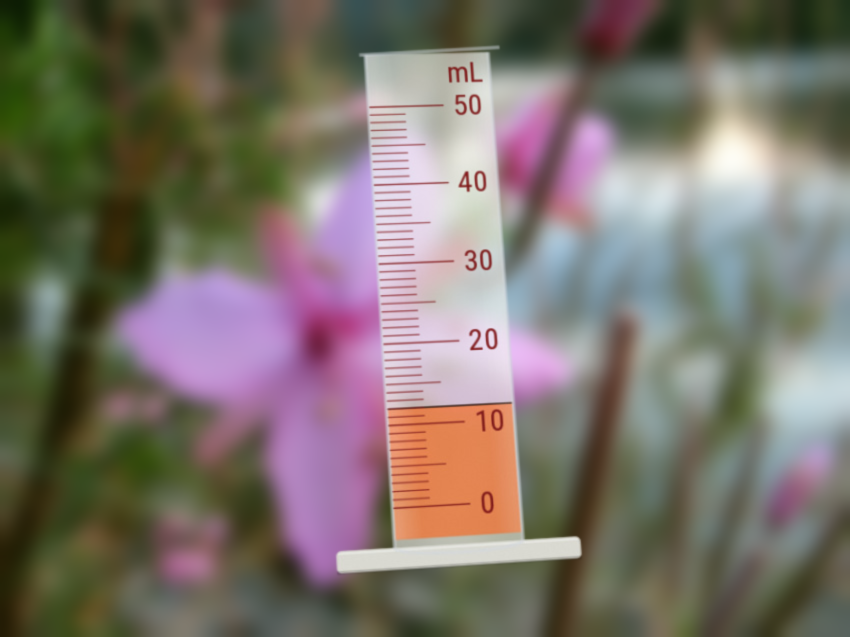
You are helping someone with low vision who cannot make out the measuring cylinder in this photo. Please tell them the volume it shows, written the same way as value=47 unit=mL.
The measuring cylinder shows value=12 unit=mL
